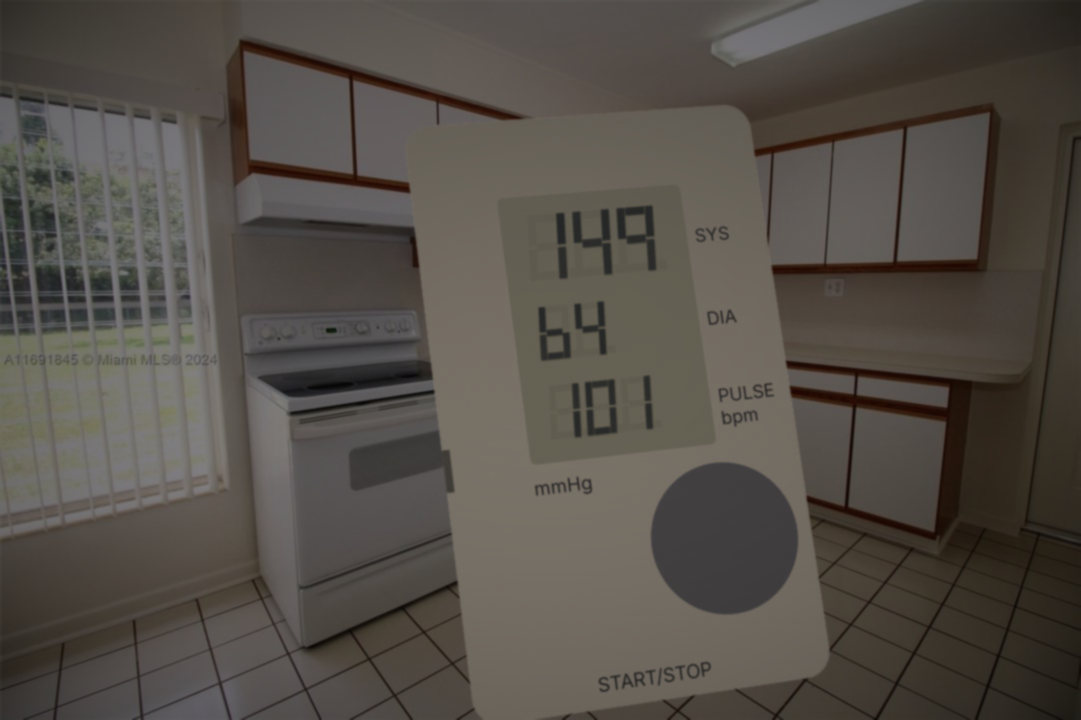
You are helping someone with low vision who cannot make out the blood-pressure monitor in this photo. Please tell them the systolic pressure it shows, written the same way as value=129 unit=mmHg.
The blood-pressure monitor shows value=149 unit=mmHg
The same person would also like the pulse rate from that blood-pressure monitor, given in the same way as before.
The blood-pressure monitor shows value=101 unit=bpm
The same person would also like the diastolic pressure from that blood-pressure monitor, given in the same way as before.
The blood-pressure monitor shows value=64 unit=mmHg
